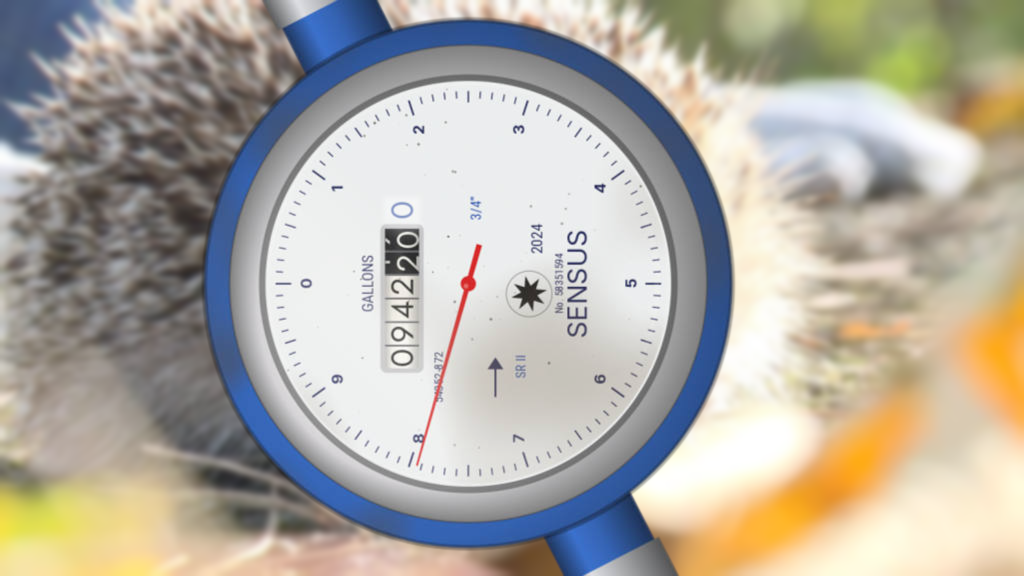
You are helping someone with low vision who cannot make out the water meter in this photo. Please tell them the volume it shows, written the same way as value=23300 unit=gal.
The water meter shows value=942197.9 unit=gal
